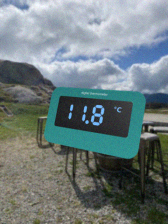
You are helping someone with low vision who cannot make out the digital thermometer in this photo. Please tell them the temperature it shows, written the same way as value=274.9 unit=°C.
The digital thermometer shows value=11.8 unit=°C
